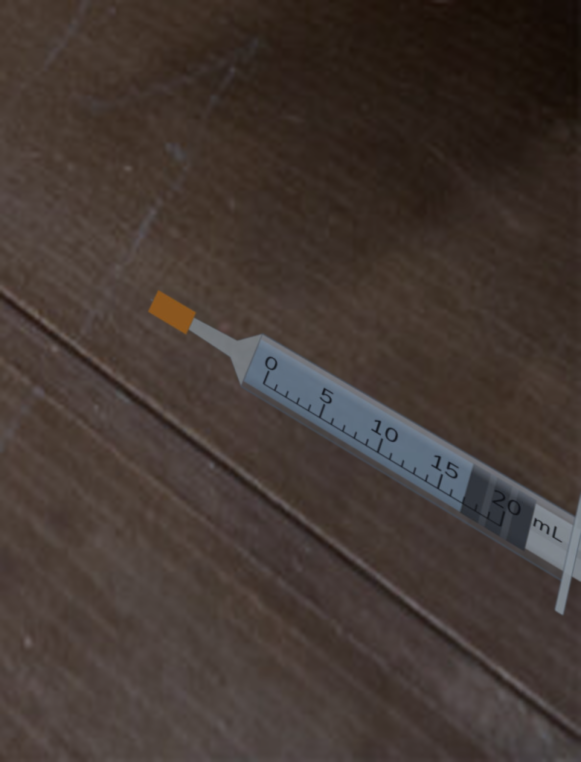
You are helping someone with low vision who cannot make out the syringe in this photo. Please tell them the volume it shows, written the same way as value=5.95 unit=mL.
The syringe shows value=17 unit=mL
